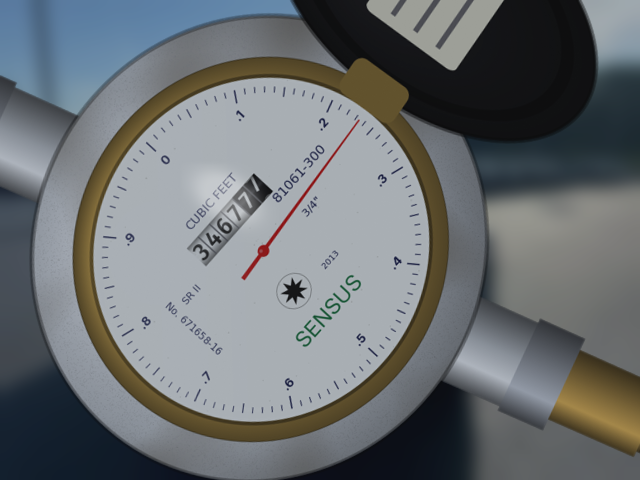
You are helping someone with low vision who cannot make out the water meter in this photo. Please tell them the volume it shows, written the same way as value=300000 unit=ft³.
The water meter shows value=346777.23 unit=ft³
